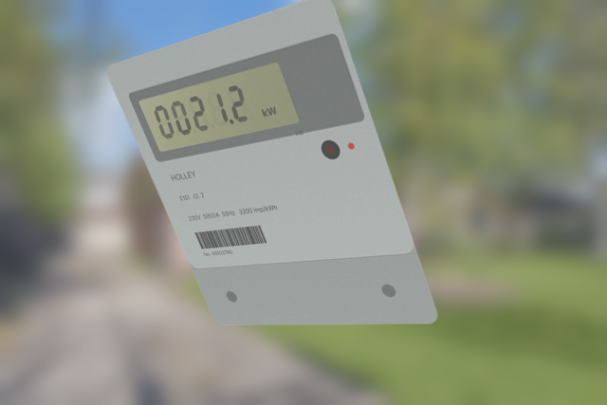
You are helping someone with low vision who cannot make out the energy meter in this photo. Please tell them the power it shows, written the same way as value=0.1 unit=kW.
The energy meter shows value=21.2 unit=kW
